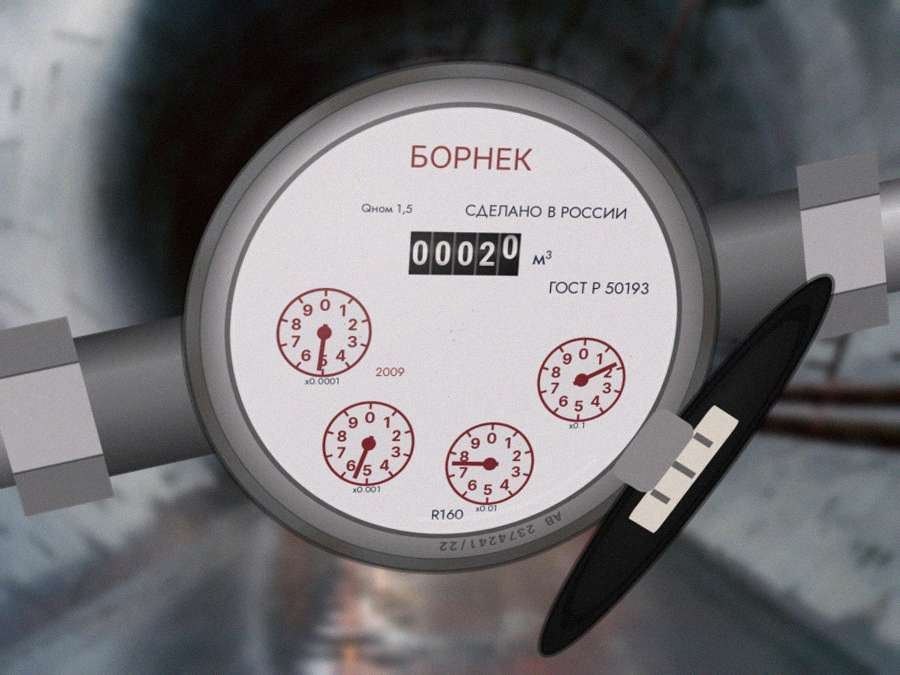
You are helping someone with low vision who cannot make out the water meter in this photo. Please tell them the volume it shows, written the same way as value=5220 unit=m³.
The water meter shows value=20.1755 unit=m³
